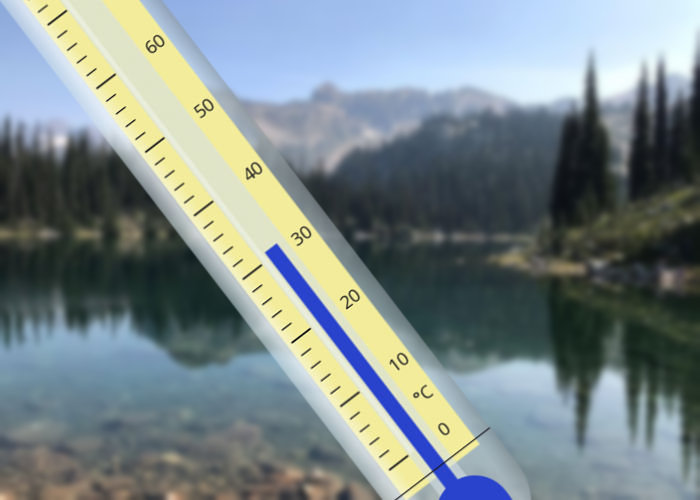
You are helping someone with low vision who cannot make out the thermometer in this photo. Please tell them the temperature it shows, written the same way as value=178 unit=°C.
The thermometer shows value=31 unit=°C
